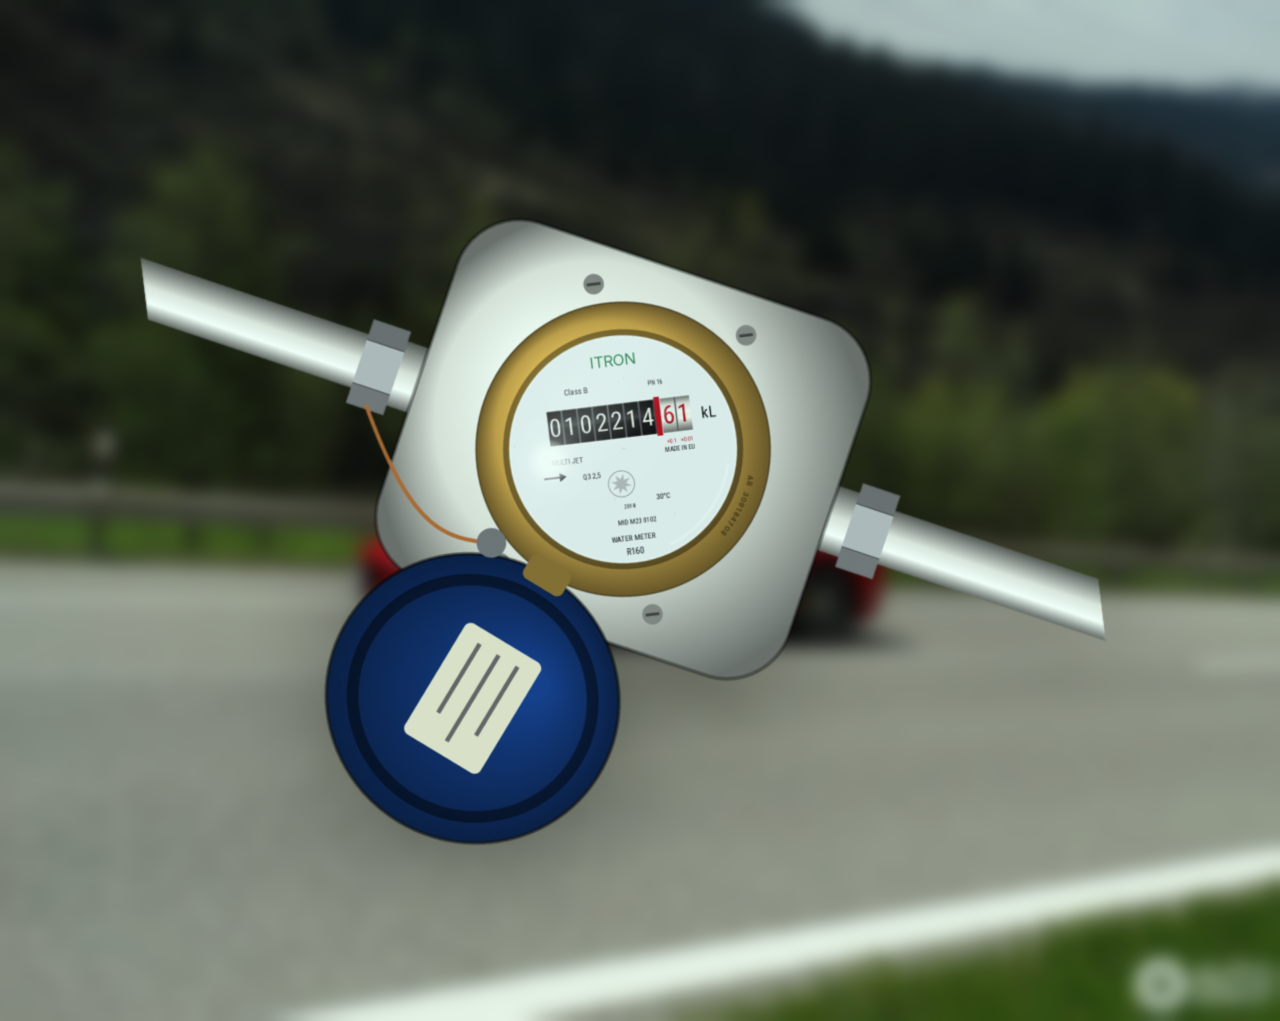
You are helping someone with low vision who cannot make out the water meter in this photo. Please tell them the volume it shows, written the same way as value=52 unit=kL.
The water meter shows value=102214.61 unit=kL
